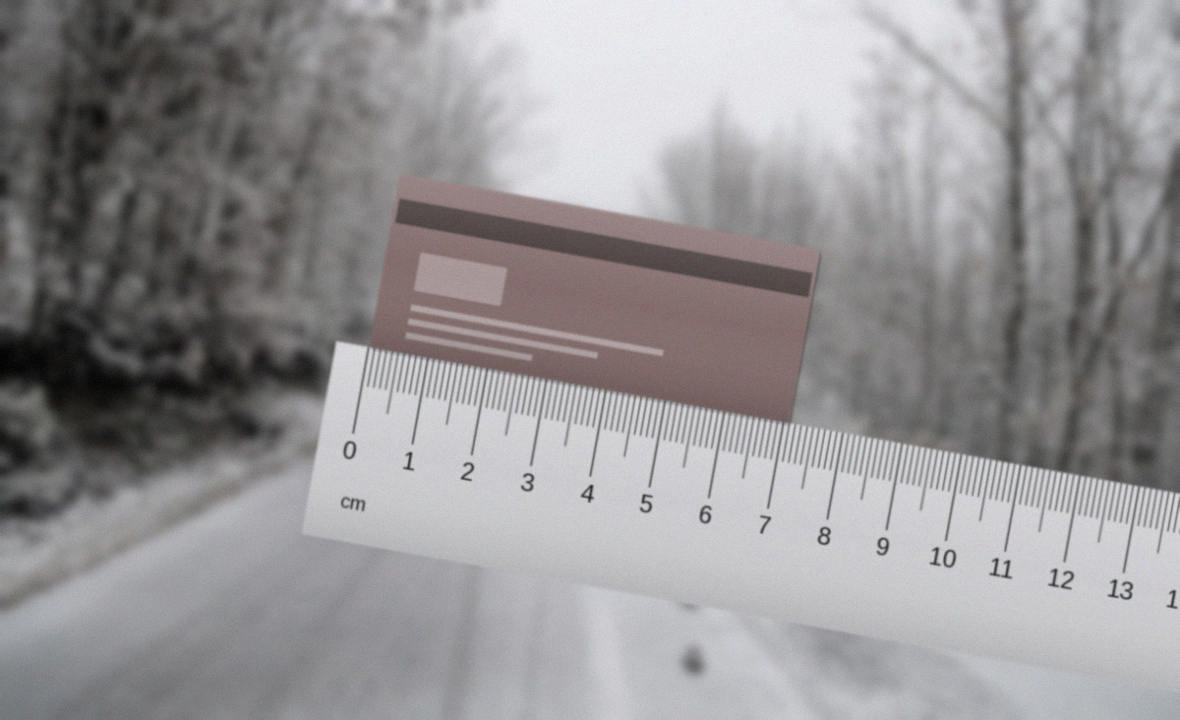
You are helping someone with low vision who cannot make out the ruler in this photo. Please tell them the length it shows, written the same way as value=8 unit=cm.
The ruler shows value=7.1 unit=cm
